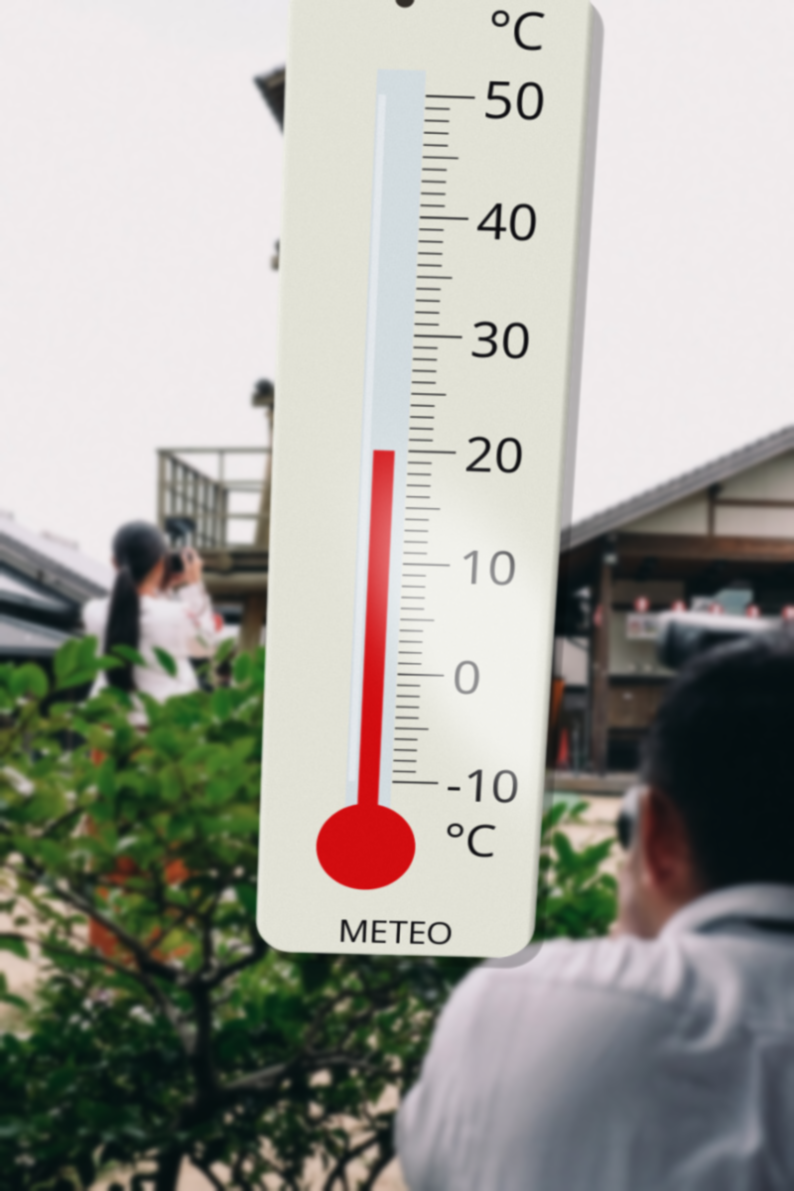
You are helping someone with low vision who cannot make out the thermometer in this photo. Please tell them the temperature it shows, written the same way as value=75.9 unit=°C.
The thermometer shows value=20 unit=°C
